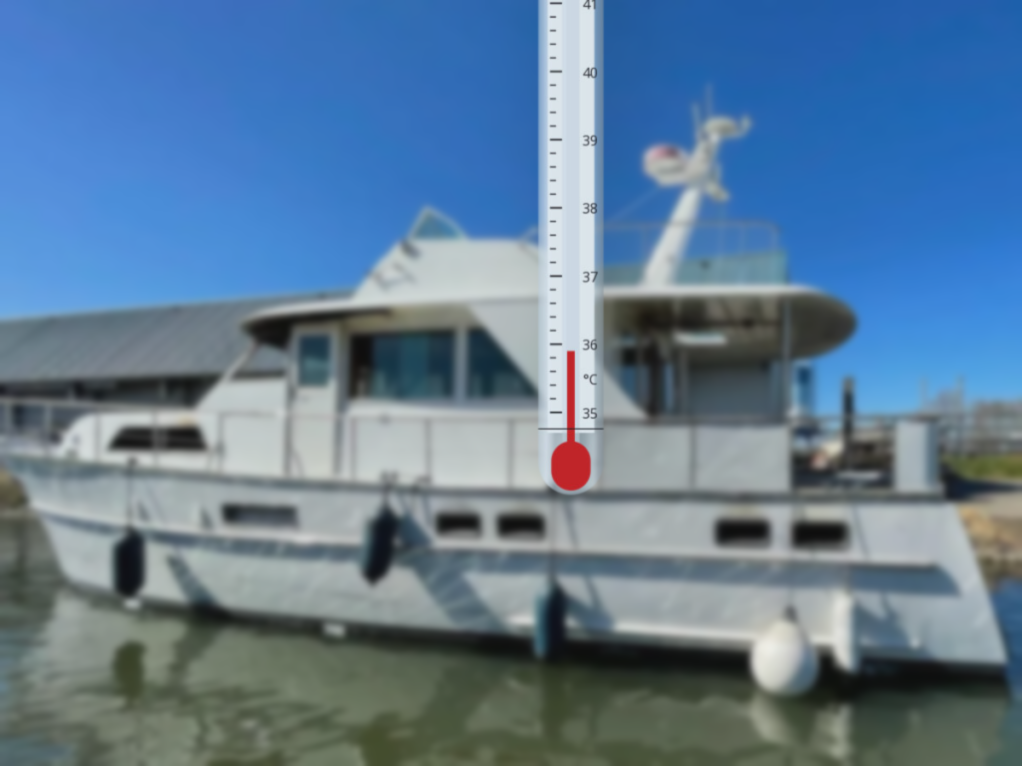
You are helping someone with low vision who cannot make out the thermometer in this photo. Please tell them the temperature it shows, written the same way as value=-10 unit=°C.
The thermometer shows value=35.9 unit=°C
